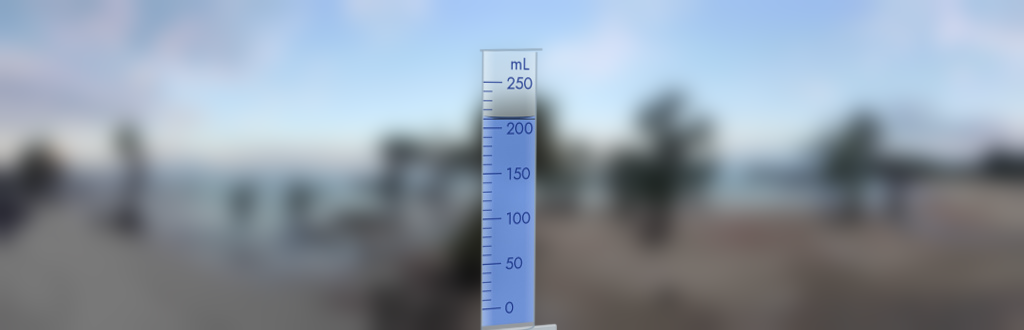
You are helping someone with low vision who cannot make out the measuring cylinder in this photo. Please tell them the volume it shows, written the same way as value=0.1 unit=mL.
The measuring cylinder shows value=210 unit=mL
